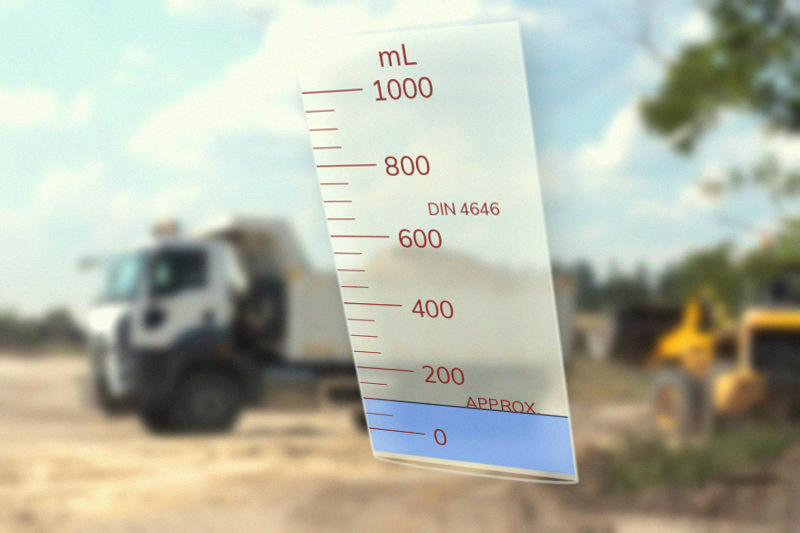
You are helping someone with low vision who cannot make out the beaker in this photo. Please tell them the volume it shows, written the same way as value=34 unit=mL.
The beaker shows value=100 unit=mL
